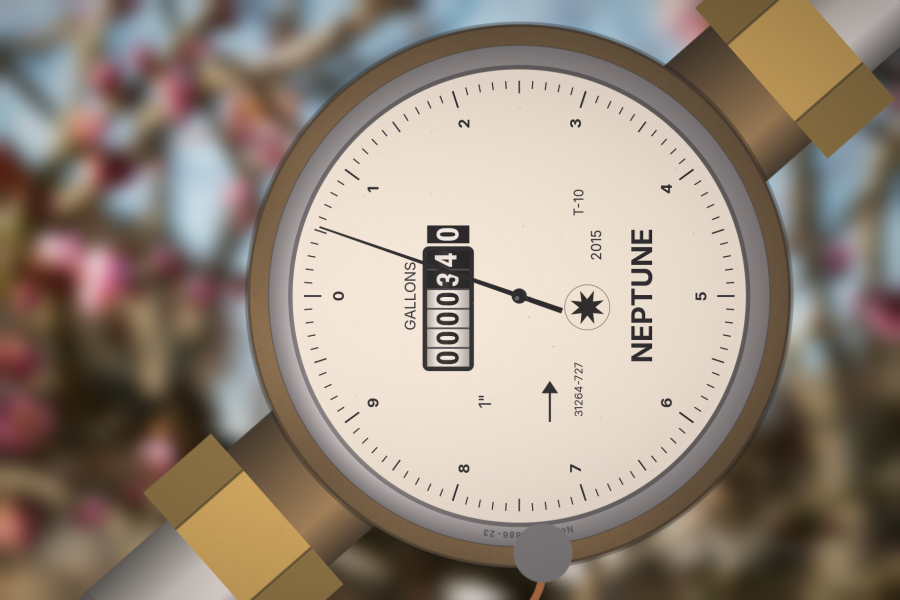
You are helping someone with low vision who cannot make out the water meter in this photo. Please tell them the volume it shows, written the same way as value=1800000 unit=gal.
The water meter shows value=340.5 unit=gal
